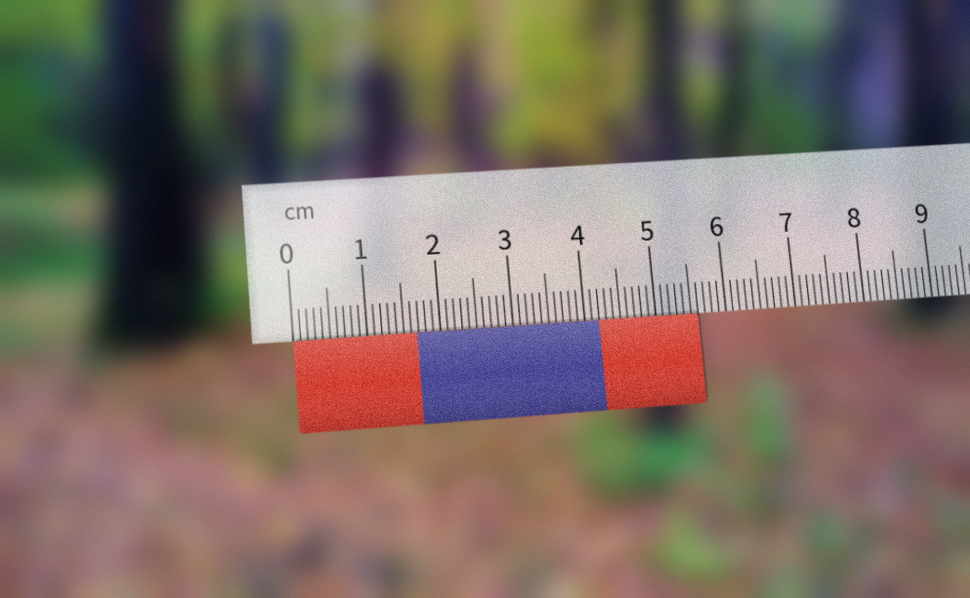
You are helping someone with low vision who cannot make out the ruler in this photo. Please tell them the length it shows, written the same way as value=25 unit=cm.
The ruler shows value=5.6 unit=cm
